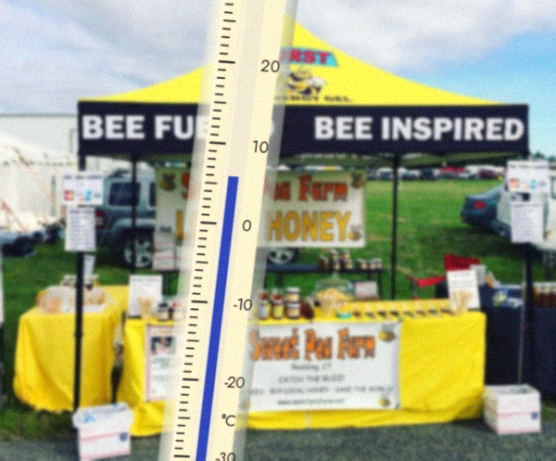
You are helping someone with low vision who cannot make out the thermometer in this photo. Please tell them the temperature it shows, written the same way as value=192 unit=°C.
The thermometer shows value=6 unit=°C
